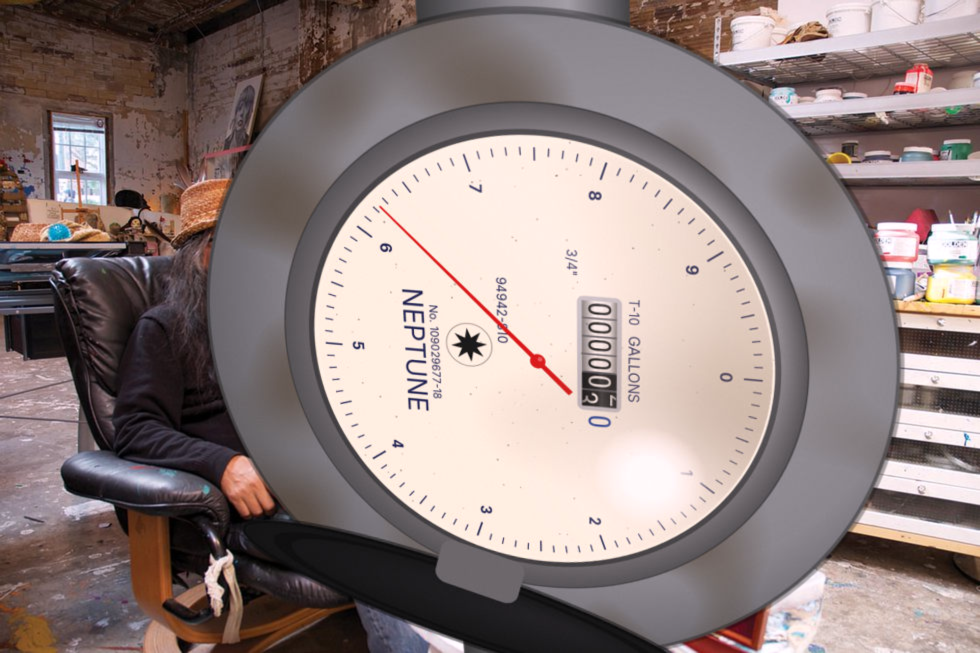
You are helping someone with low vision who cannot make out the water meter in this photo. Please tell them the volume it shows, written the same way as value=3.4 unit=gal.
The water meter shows value=26.2 unit=gal
